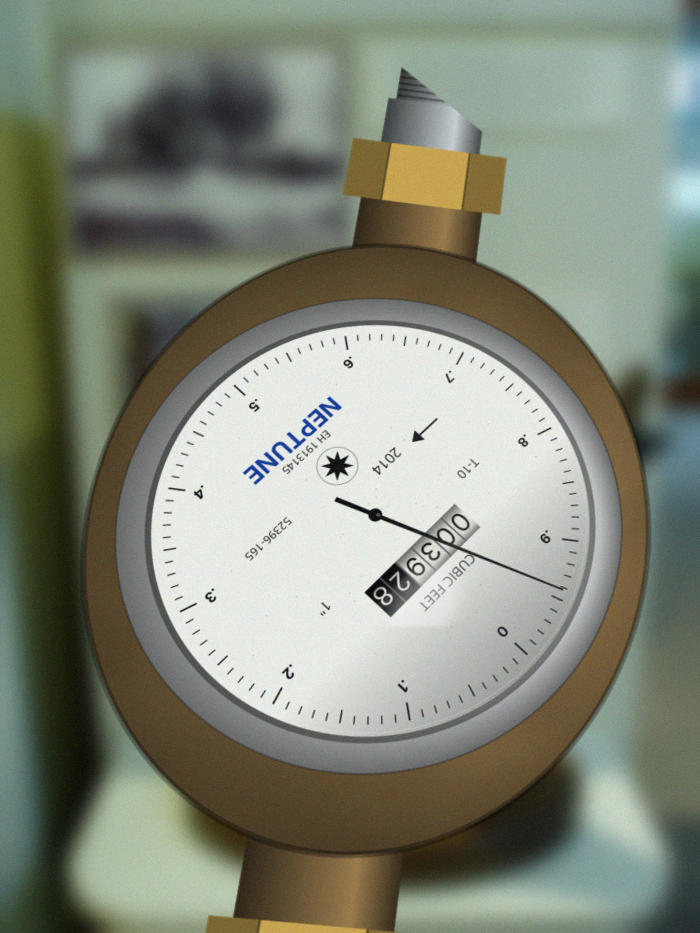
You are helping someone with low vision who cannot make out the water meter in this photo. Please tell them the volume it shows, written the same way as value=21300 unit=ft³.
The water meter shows value=3927.94 unit=ft³
